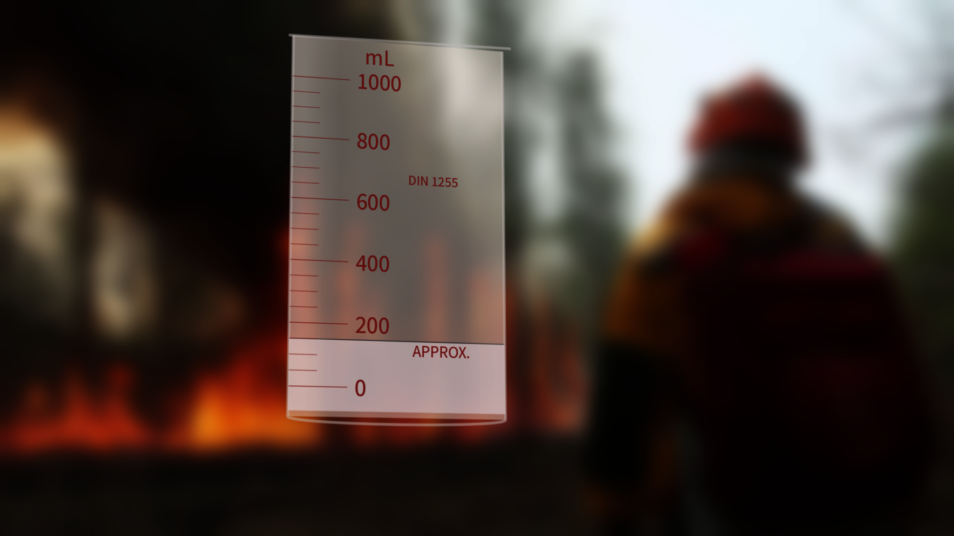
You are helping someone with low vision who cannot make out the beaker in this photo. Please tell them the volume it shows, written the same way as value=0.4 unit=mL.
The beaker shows value=150 unit=mL
